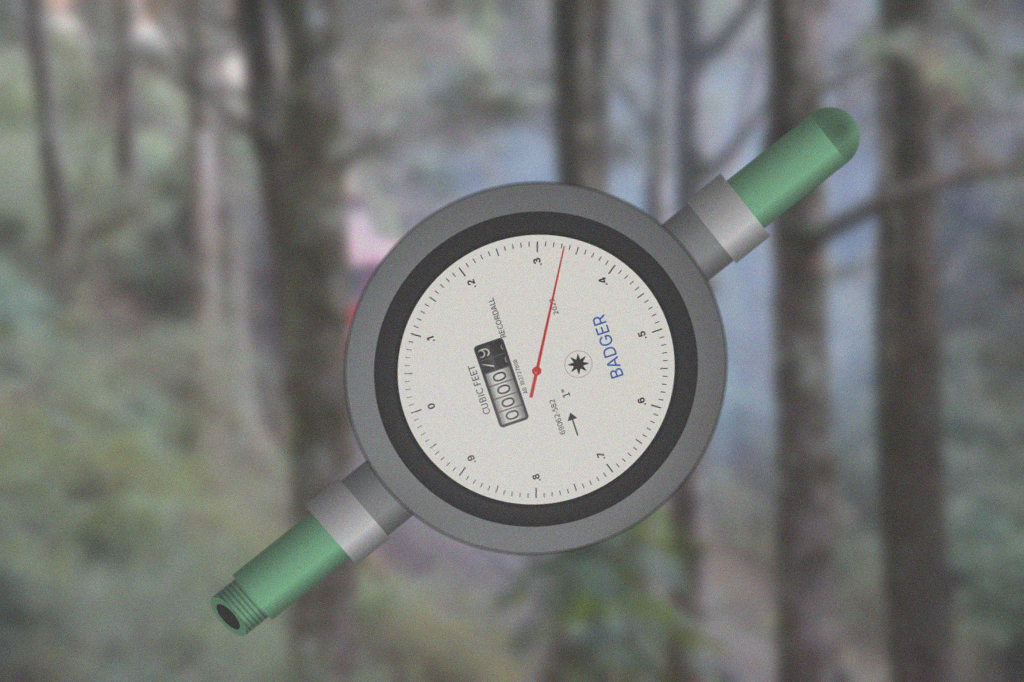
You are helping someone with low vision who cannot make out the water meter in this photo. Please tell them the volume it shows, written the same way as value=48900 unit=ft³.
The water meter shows value=79.33 unit=ft³
